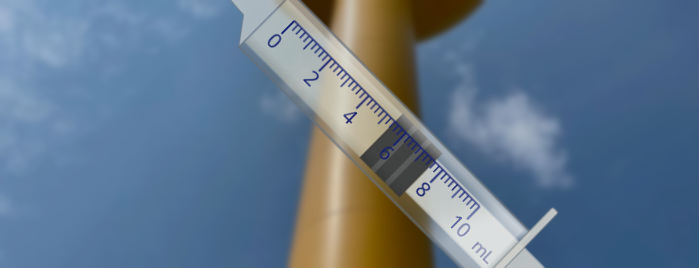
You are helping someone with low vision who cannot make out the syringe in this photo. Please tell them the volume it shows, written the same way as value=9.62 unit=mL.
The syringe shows value=5.4 unit=mL
